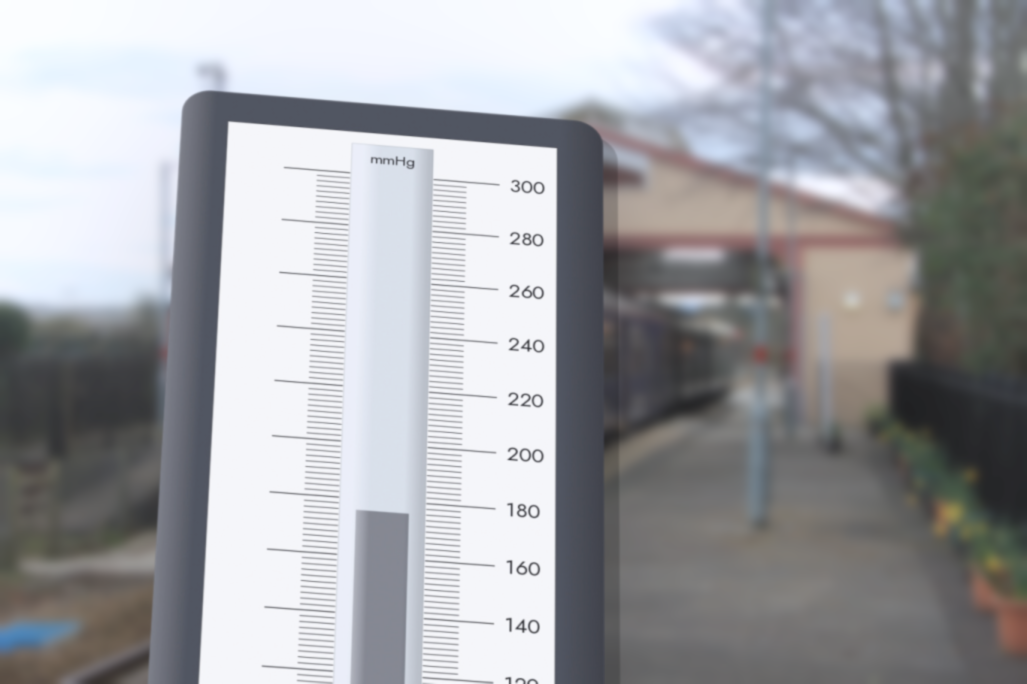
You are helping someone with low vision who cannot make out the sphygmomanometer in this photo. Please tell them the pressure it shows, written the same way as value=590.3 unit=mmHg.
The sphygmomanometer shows value=176 unit=mmHg
